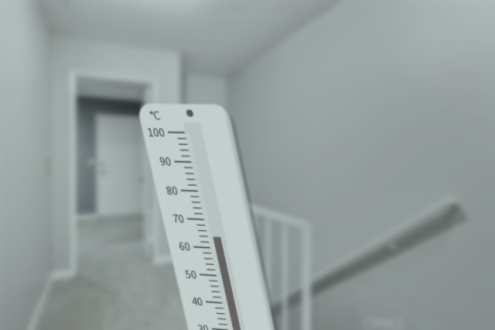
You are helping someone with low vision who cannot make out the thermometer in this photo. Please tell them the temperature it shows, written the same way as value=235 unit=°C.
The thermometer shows value=64 unit=°C
